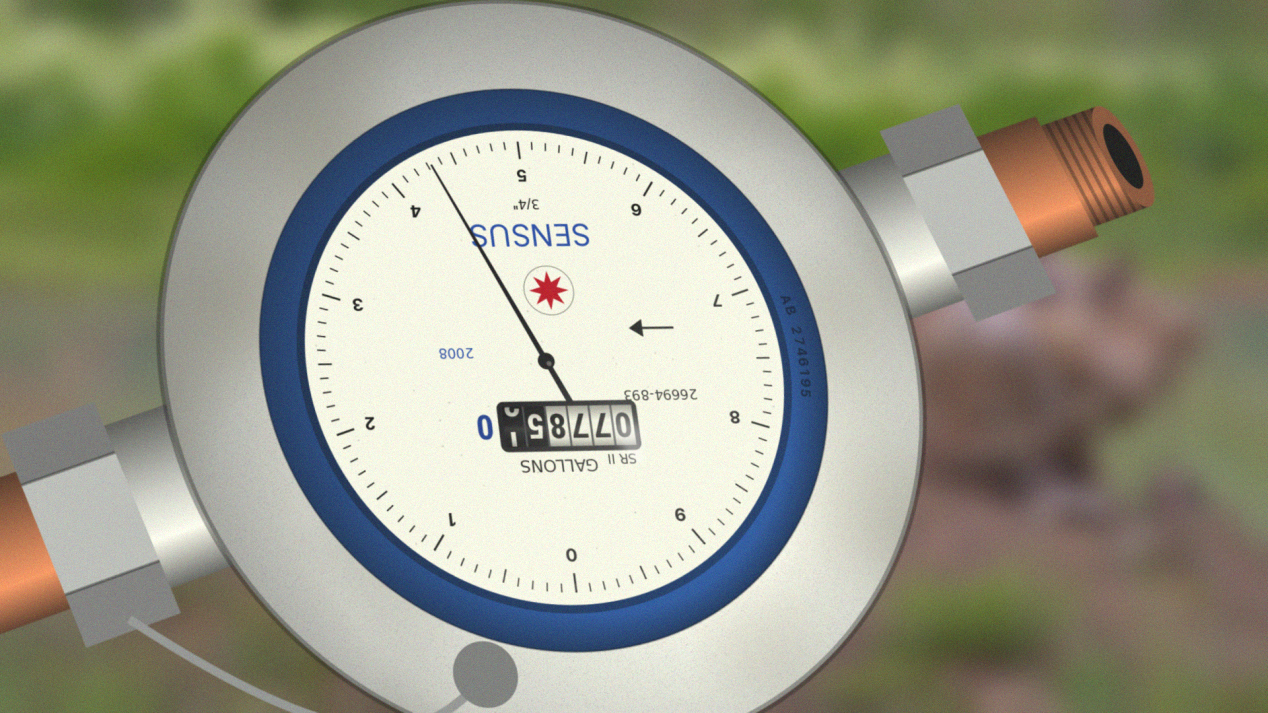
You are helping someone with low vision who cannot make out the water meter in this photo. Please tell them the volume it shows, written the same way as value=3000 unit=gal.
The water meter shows value=778514.3 unit=gal
